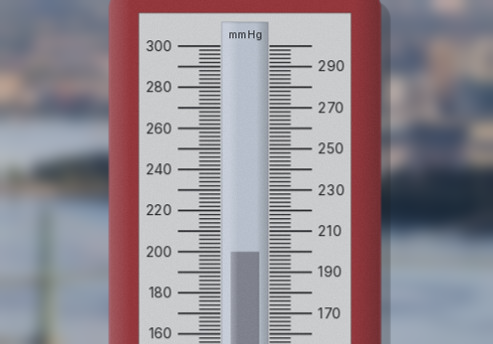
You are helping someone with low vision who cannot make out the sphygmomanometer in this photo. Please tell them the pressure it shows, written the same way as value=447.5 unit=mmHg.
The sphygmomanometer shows value=200 unit=mmHg
